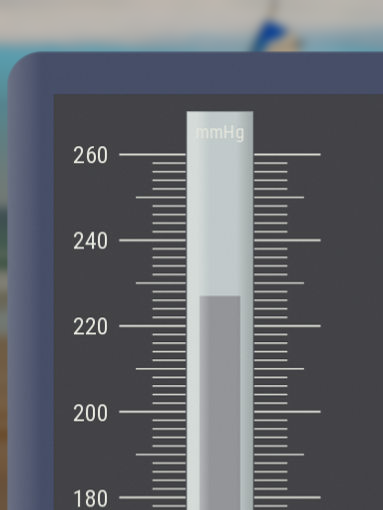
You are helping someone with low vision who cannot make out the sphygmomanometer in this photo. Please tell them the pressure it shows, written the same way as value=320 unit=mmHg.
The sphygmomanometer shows value=227 unit=mmHg
